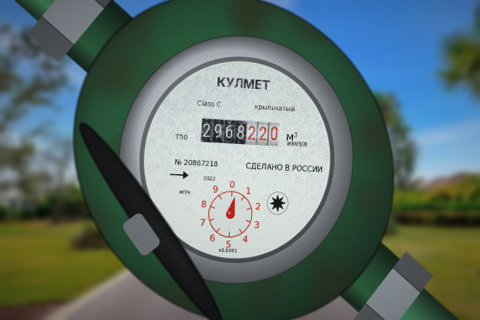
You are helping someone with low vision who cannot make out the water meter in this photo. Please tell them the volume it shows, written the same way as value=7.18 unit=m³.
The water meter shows value=2968.2200 unit=m³
